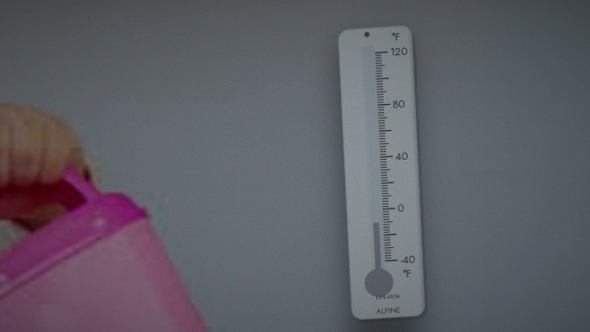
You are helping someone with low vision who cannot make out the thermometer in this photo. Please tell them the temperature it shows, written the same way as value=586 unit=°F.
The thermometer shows value=-10 unit=°F
